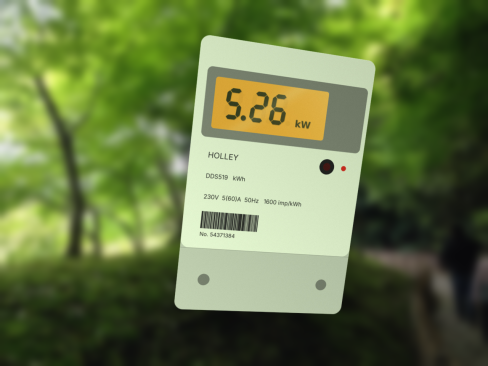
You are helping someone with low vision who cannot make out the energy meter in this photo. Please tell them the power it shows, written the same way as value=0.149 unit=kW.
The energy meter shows value=5.26 unit=kW
